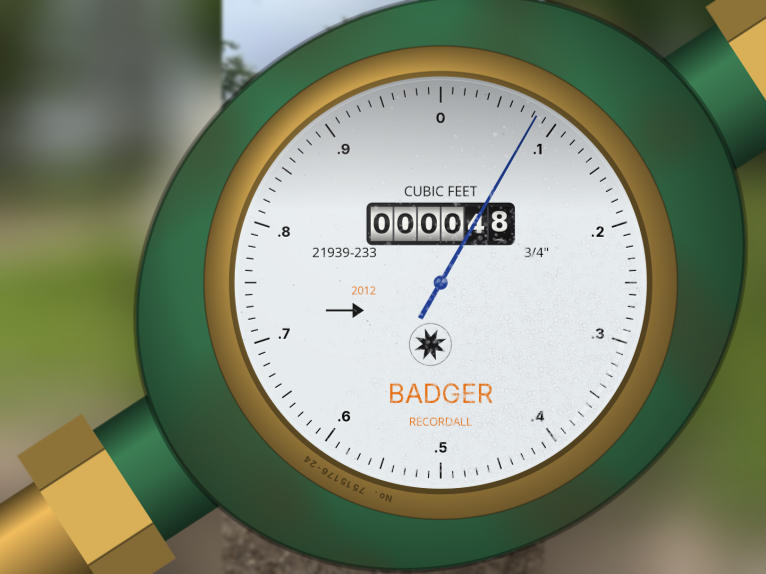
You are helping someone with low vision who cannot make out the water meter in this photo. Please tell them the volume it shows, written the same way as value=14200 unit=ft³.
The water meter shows value=48.08 unit=ft³
